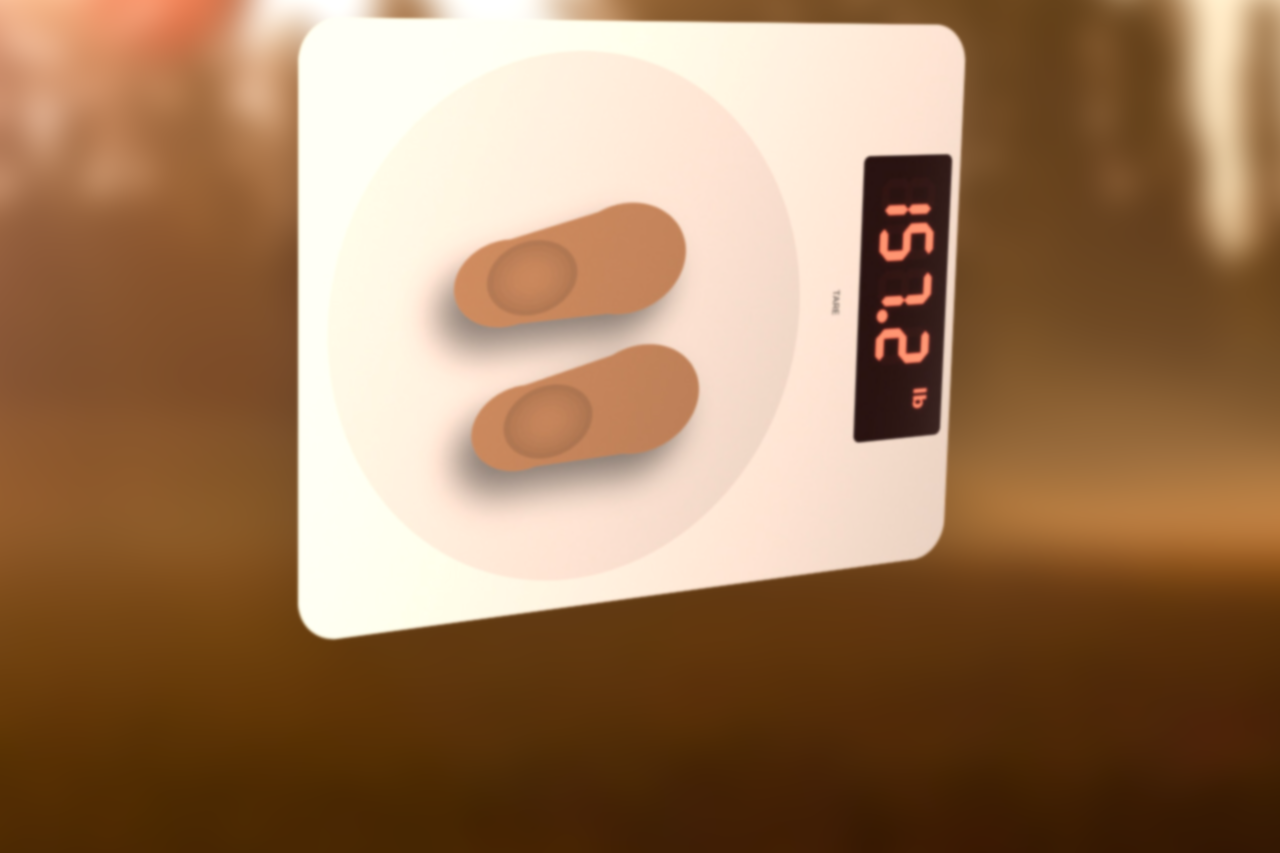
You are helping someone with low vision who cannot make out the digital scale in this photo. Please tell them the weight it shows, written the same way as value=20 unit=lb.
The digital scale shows value=157.2 unit=lb
